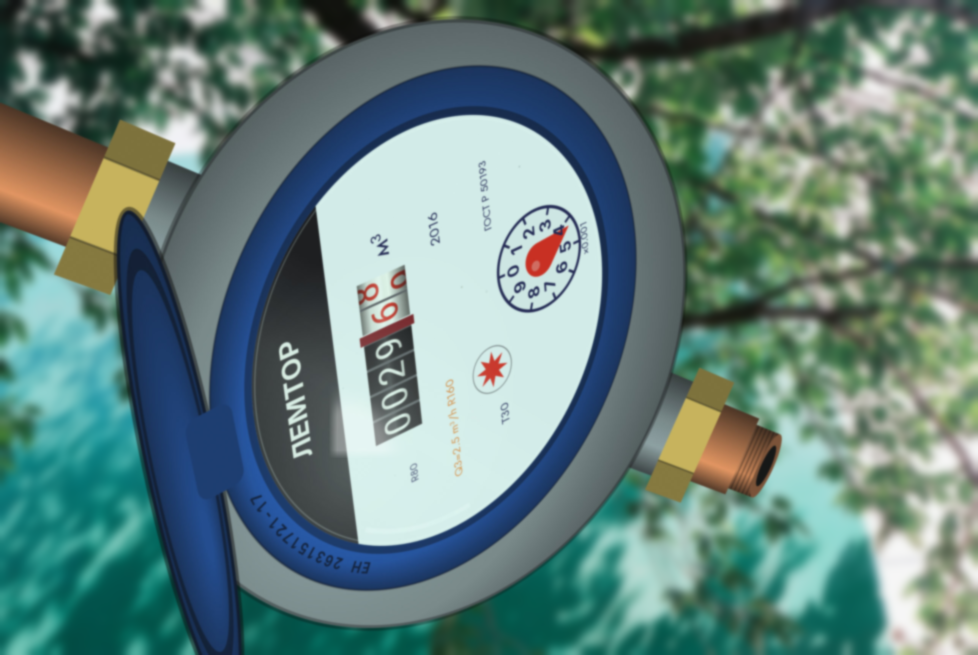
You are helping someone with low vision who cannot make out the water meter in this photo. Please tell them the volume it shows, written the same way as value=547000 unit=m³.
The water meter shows value=29.684 unit=m³
